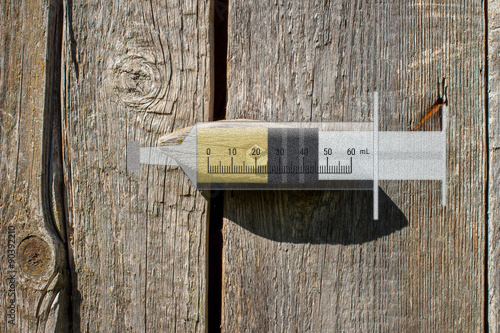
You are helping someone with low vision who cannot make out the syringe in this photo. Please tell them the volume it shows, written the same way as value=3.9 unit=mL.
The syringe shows value=25 unit=mL
